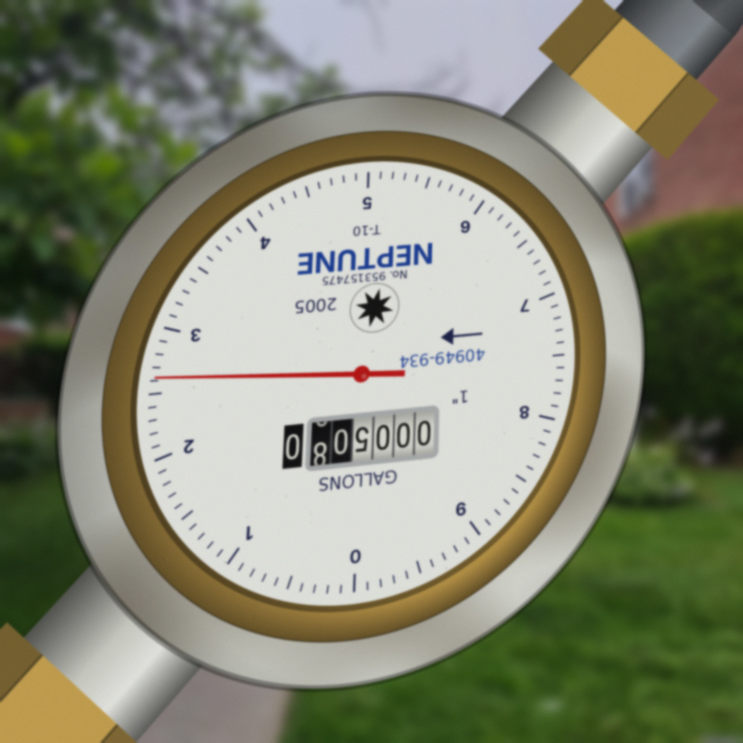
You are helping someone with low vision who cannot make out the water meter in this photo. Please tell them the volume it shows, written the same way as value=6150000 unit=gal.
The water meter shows value=5082.6 unit=gal
